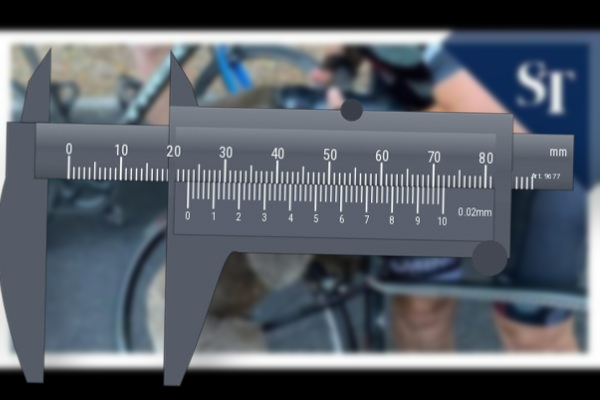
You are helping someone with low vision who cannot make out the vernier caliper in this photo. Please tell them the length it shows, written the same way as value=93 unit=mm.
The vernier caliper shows value=23.0 unit=mm
